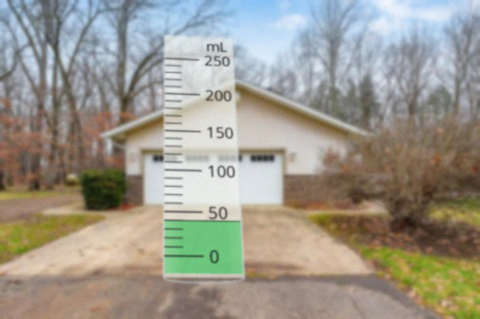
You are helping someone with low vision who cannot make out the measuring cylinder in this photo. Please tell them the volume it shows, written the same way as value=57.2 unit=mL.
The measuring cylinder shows value=40 unit=mL
